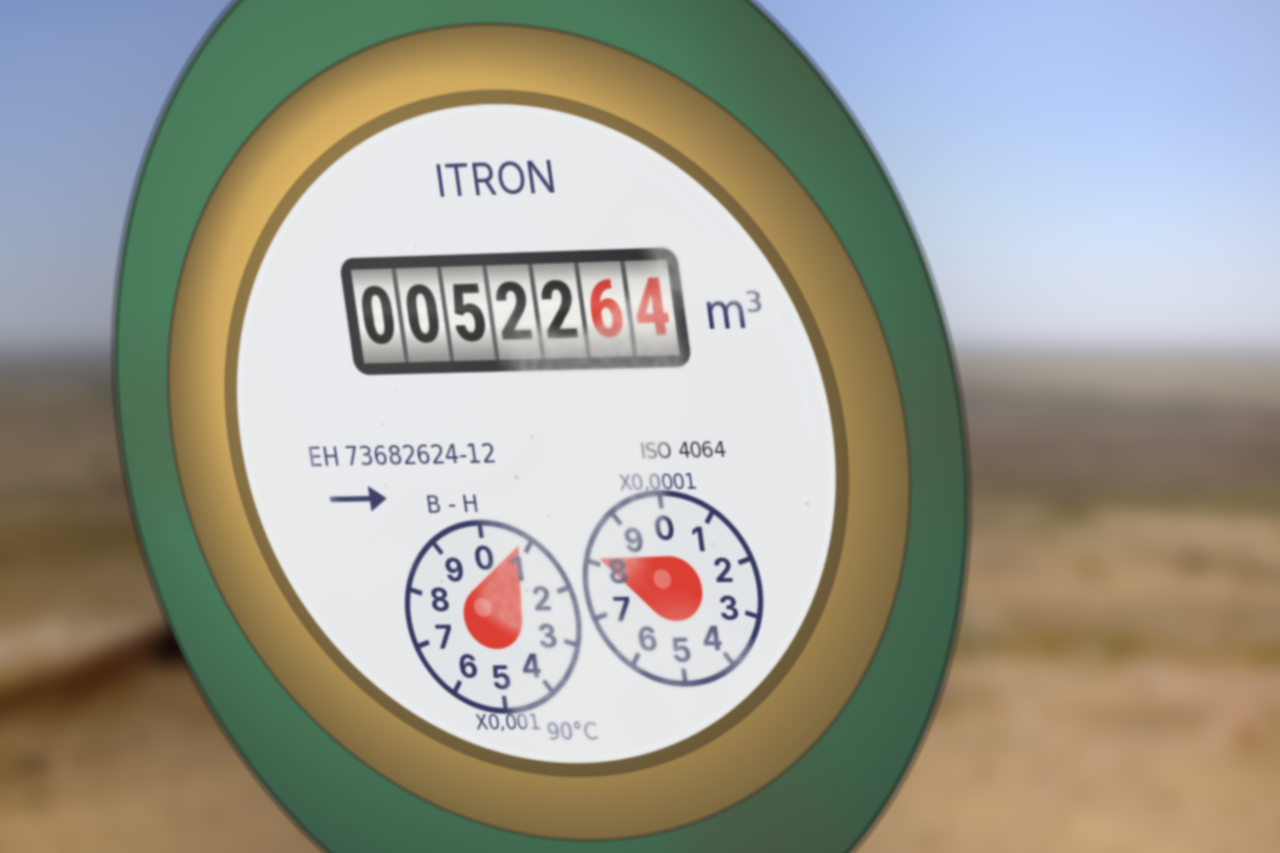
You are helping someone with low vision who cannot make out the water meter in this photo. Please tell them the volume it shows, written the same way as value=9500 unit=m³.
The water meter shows value=522.6408 unit=m³
